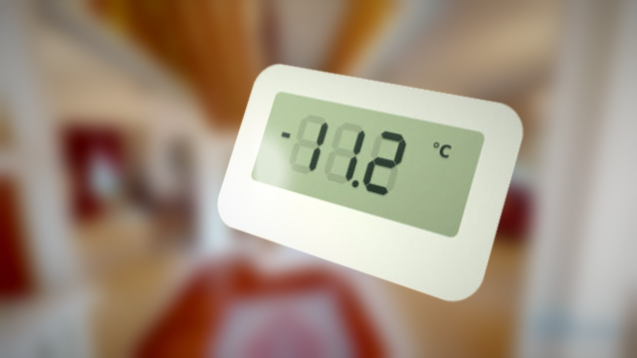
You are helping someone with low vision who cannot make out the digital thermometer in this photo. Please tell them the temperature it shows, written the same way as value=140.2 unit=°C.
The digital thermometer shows value=-11.2 unit=°C
